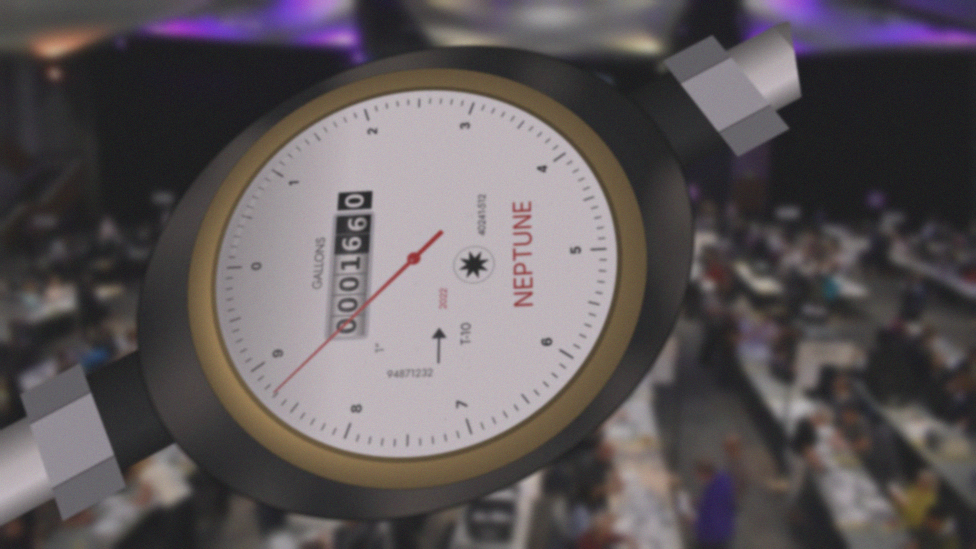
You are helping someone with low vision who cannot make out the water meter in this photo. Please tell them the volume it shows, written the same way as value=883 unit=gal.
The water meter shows value=1658.7 unit=gal
